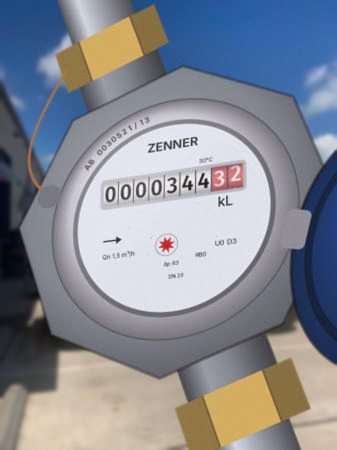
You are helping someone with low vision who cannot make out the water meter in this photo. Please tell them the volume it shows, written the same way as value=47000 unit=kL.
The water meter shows value=344.32 unit=kL
